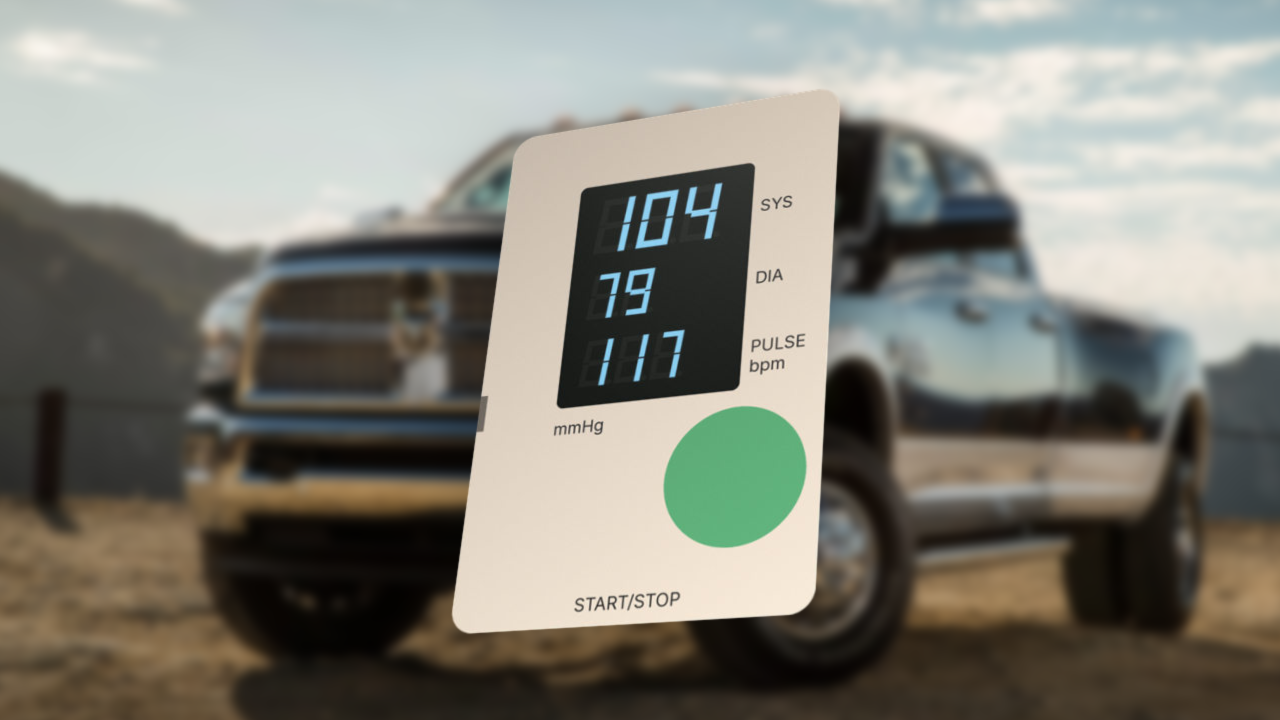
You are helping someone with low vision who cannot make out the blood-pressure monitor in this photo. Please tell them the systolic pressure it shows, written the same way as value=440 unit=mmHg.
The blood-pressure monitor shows value=104 unit=mmHg
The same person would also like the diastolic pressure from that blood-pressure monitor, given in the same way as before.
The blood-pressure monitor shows value=79 unit=mmHg
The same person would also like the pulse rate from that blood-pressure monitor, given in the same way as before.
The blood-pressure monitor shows value=117 unit=bpm
